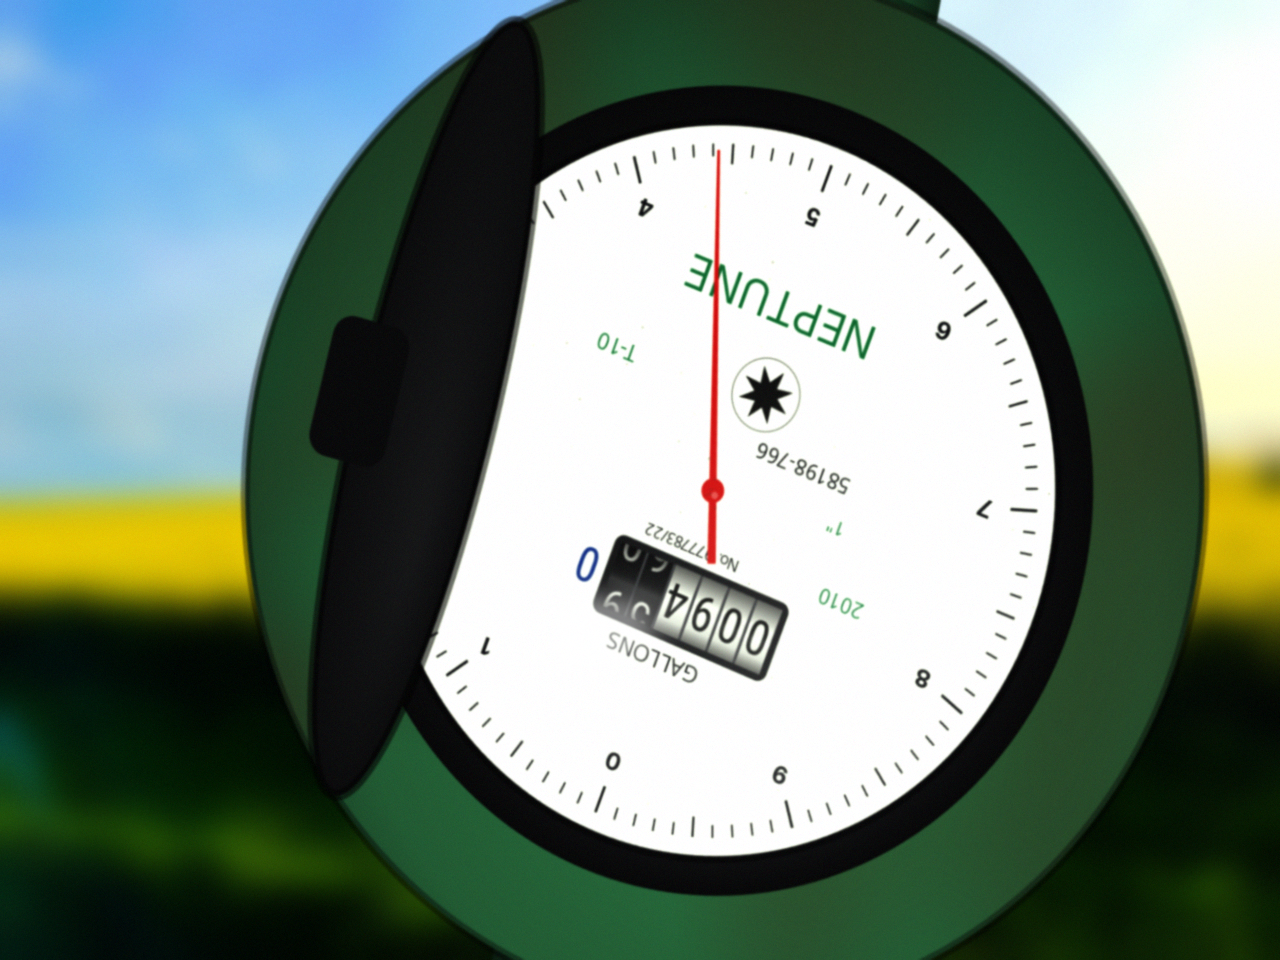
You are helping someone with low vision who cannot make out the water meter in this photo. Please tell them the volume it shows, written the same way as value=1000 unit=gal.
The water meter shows value=94594.4 unit=gal
